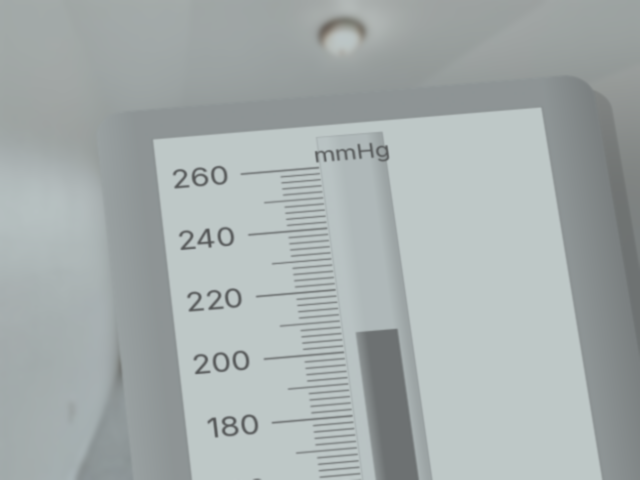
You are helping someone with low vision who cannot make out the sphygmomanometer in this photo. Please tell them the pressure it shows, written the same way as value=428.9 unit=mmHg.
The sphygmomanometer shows value=206 unit=mmHg
